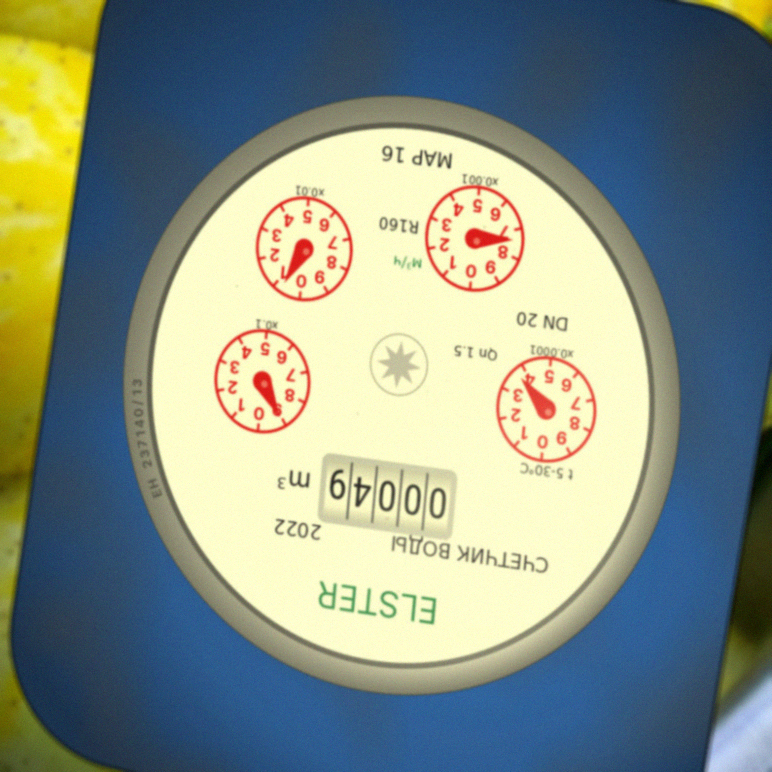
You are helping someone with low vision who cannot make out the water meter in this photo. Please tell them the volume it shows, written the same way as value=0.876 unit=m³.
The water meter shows value=48.9073 unit=m³
